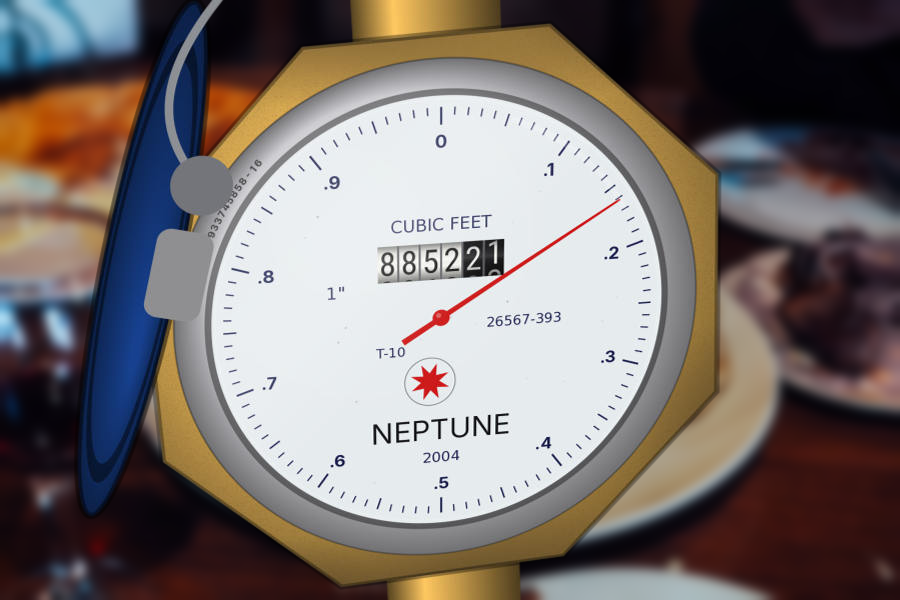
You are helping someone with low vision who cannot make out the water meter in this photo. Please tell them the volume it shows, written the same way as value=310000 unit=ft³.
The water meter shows value=885221.16 unit=ft³
